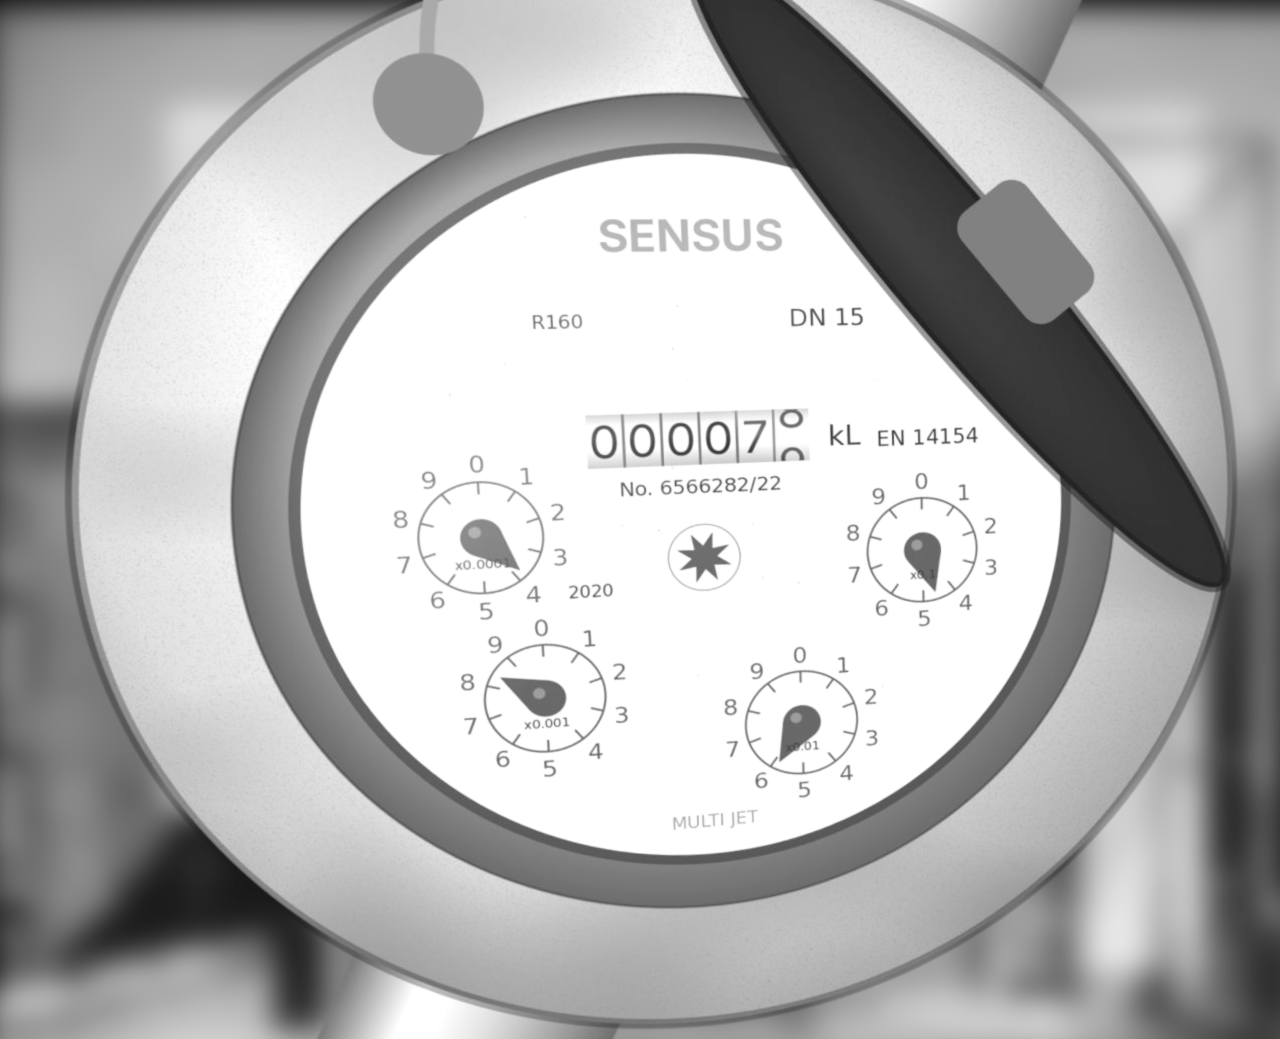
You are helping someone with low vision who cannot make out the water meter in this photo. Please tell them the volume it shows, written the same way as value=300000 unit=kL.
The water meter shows value=78.4583 unit=kL
